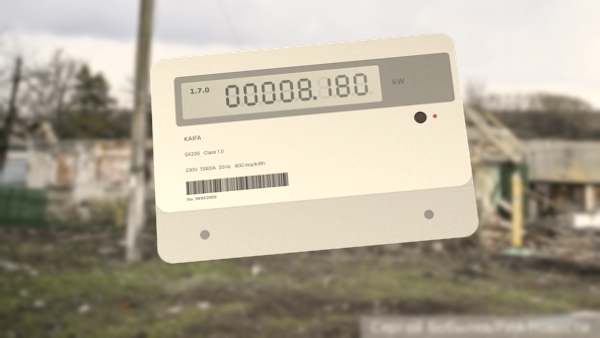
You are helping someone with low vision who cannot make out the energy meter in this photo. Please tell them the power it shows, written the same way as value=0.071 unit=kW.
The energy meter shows value=8.180 unit=kW
